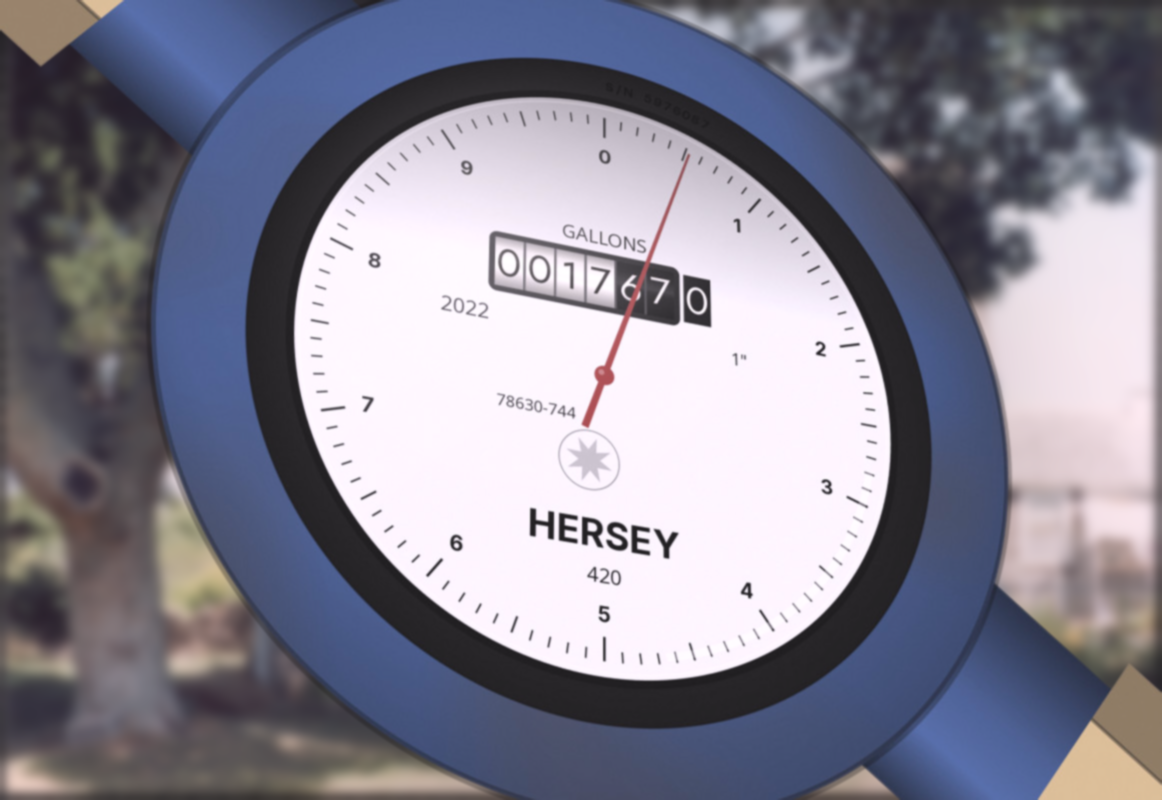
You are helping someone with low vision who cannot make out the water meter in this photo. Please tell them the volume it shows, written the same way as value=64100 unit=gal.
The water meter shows value=17670.5 unit=gal
